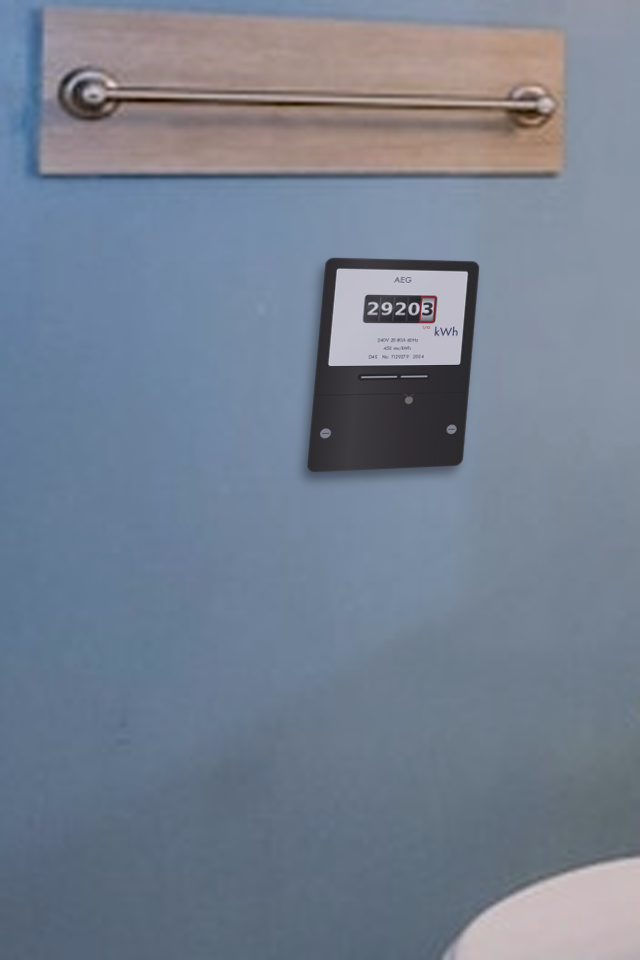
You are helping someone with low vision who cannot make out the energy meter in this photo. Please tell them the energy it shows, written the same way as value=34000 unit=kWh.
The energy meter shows value=2920.3 unit=kWh
